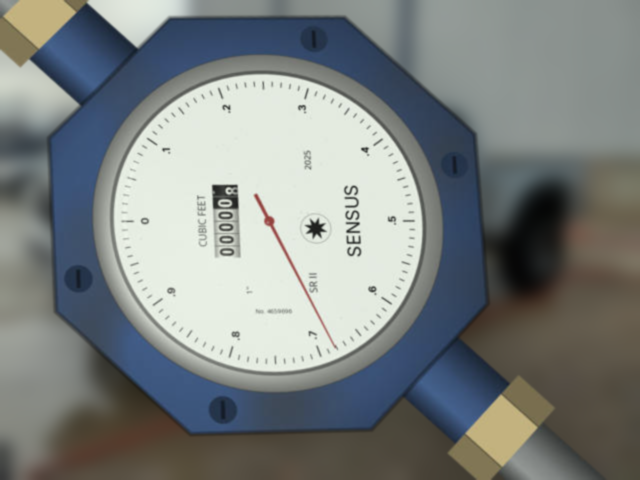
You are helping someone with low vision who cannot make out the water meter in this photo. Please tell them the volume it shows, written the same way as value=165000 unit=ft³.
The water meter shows value=7.68 unit=ft³
